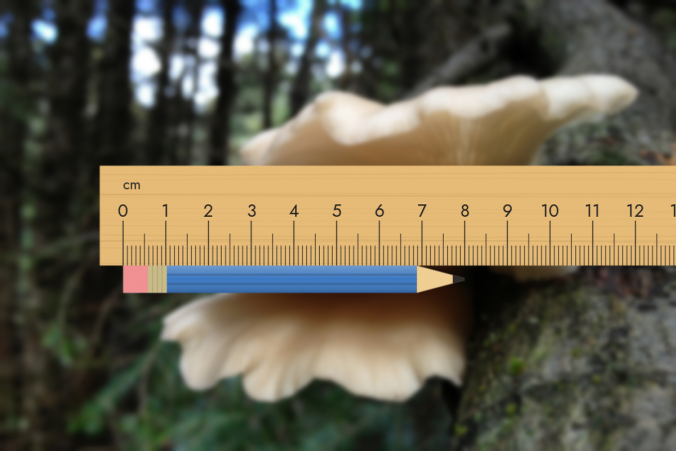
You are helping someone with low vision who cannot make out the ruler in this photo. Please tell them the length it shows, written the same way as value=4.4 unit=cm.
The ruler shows value=8 unit=cm
